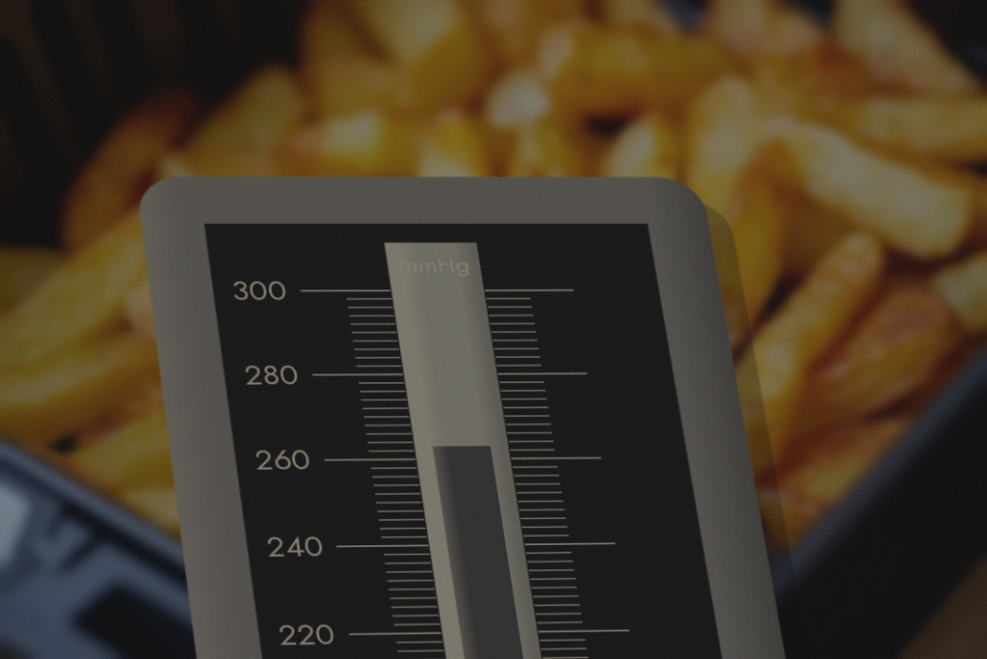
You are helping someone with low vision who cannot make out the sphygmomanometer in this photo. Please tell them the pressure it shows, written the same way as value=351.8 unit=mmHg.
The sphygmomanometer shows value=263 unit=mmHg
